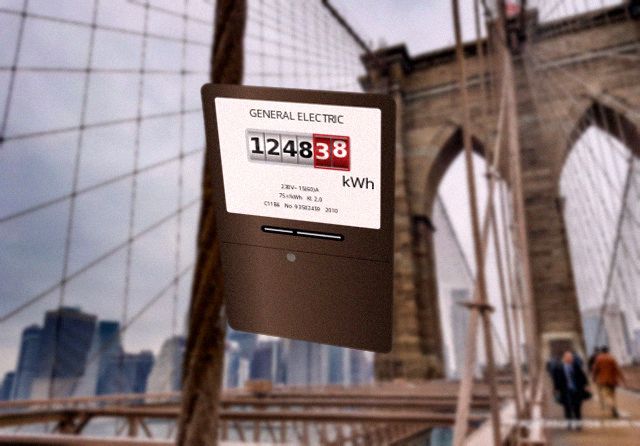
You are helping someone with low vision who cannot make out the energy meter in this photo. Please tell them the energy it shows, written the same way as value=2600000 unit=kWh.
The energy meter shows value=1248.38 unit=kWh
